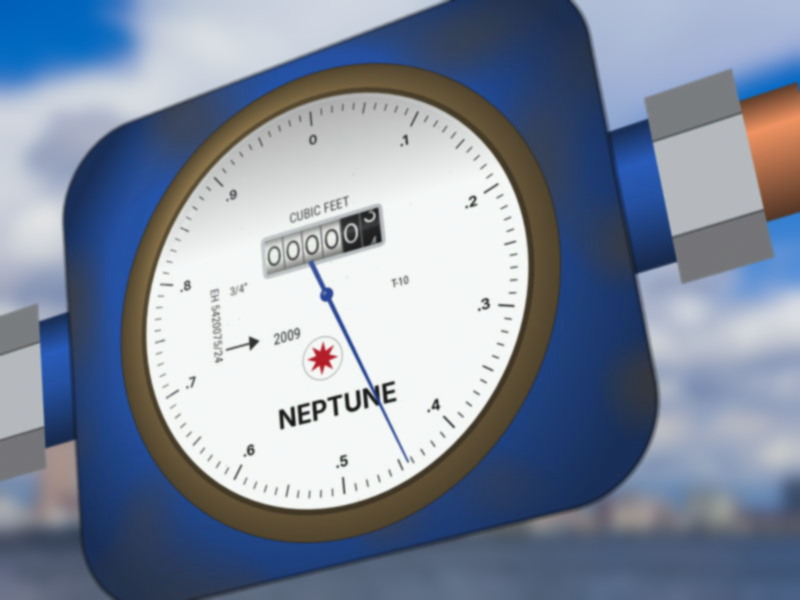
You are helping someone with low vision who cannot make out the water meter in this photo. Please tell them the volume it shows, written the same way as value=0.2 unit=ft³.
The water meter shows value=3.44 unit=ft³
